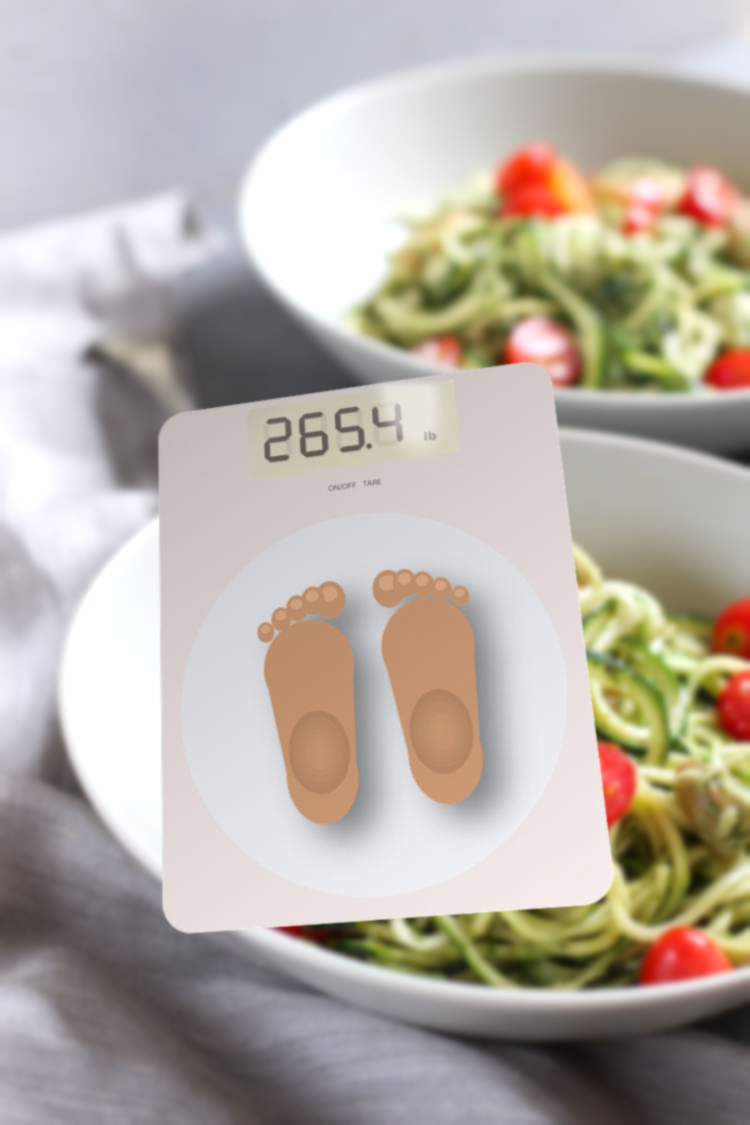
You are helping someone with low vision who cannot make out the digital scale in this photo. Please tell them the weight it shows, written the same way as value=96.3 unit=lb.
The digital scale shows value=265.4 unit=lb
